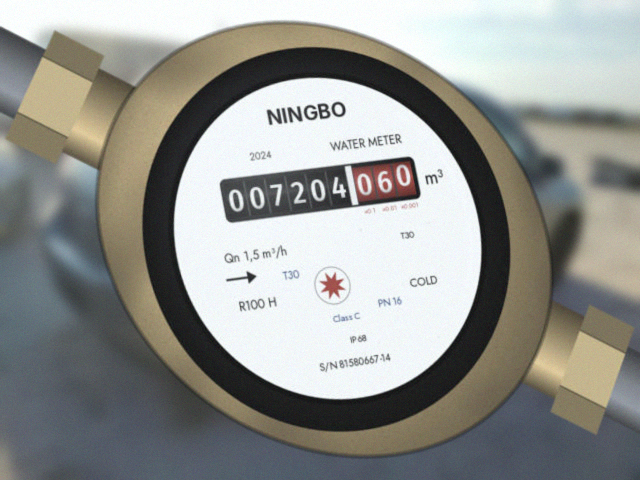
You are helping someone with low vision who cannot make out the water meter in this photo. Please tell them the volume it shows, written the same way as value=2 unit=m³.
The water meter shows value=7204.060 unit=m³
